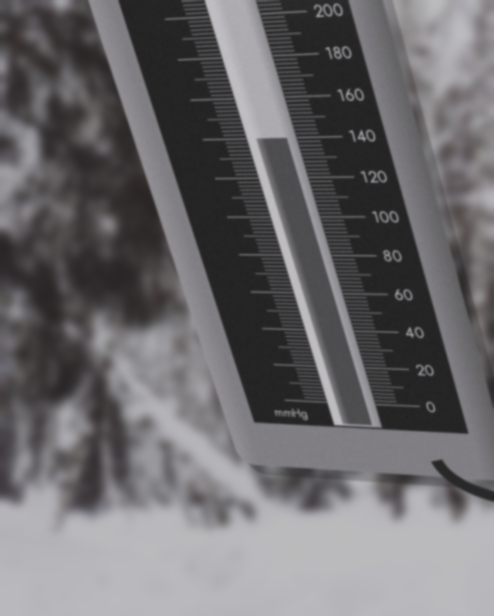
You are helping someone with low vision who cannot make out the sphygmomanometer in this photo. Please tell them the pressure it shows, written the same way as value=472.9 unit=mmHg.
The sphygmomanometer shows value=140 unit=mmHg
